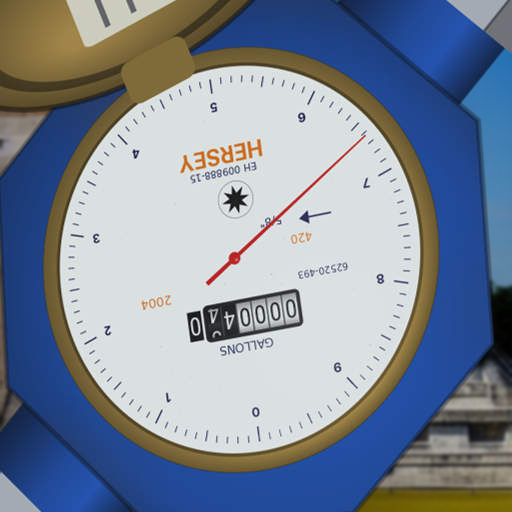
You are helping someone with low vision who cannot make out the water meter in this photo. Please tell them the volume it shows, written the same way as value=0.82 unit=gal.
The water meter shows value=436.6 unit=gal
